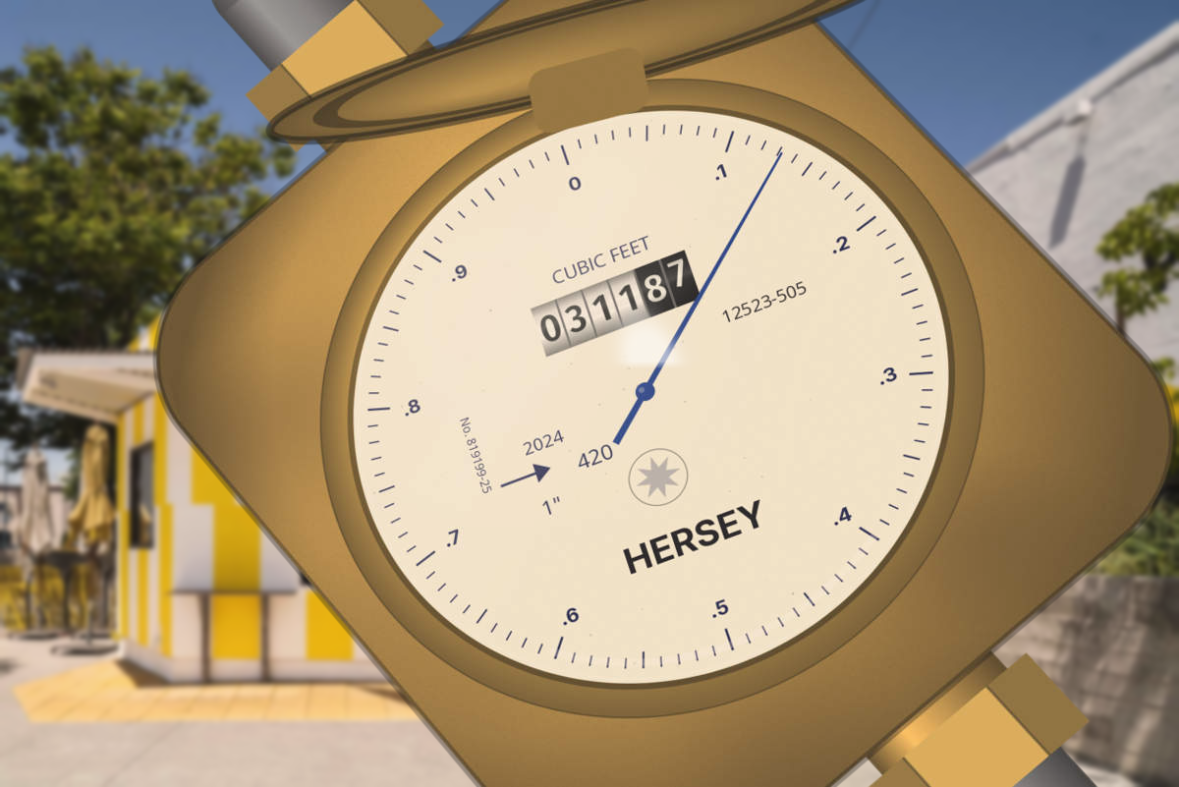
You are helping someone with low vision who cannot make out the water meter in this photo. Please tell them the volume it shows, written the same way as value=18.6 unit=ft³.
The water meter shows value=31187.13 unit=ft³
